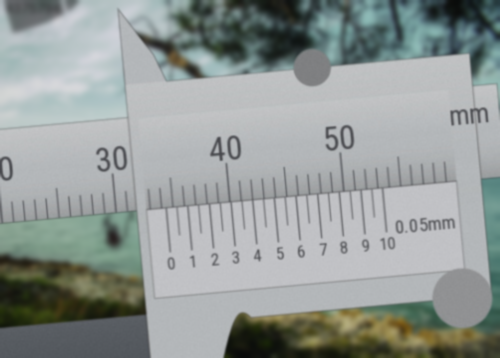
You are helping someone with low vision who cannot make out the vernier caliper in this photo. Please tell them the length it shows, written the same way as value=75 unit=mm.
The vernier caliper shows value=34.4 unit=mm
